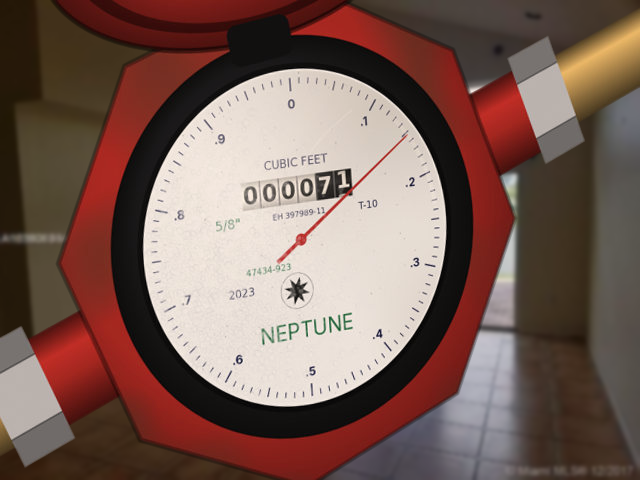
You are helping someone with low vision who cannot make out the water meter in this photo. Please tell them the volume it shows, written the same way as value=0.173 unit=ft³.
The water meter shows value=71.15 unit=ft³
